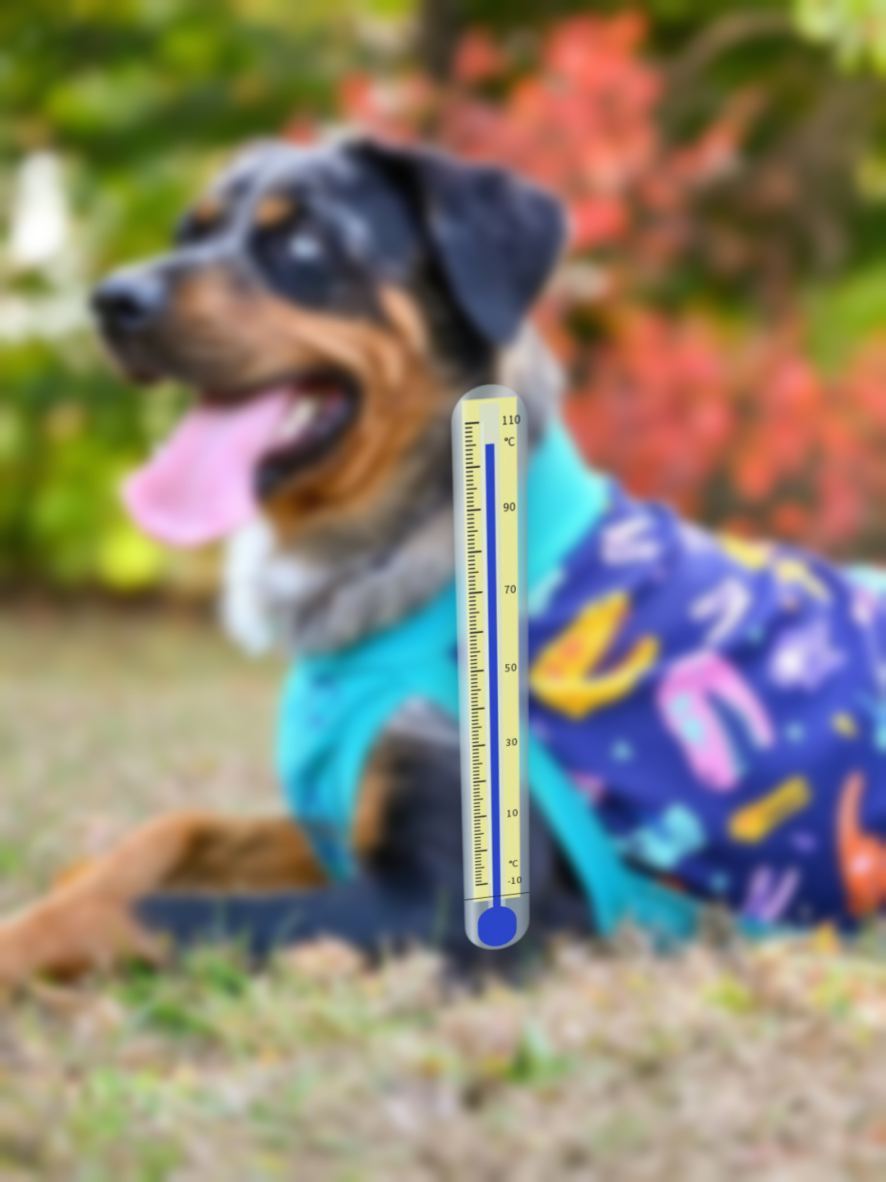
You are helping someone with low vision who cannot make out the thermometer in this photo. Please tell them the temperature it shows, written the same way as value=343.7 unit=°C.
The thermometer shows value=105 unit=°C
